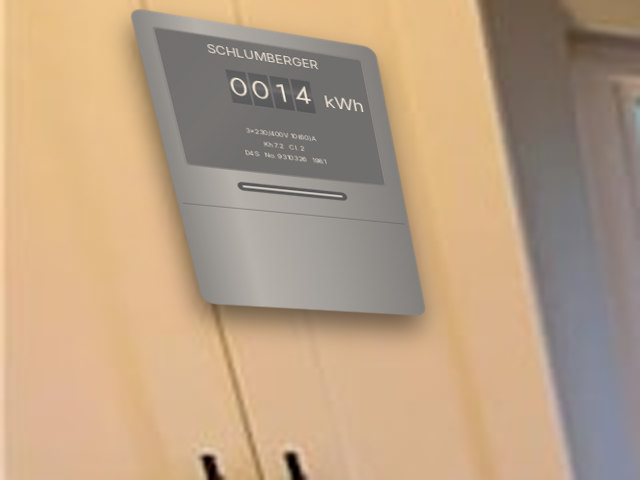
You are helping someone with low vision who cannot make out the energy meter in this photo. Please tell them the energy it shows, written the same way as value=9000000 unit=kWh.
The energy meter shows value=14 unit=kWh
